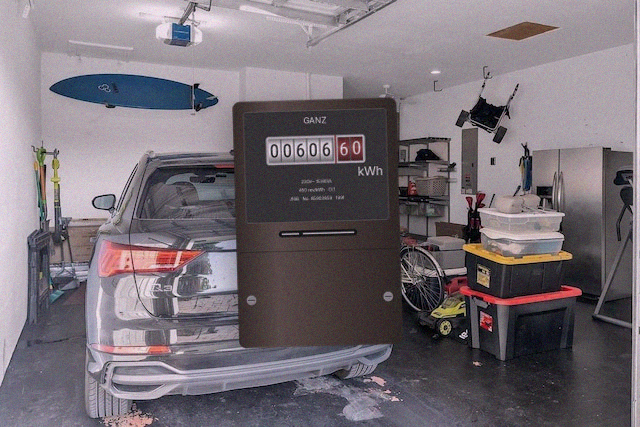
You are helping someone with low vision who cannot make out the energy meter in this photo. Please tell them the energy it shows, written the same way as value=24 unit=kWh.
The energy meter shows value=606.60 unit=kWh
